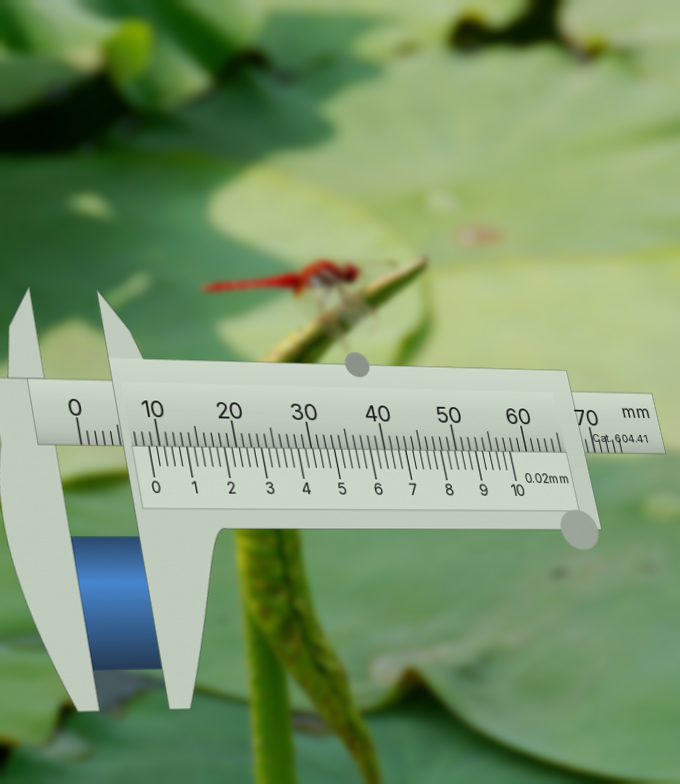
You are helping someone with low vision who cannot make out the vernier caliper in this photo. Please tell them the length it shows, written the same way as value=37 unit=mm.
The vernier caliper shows value=8.6 unit=mm
